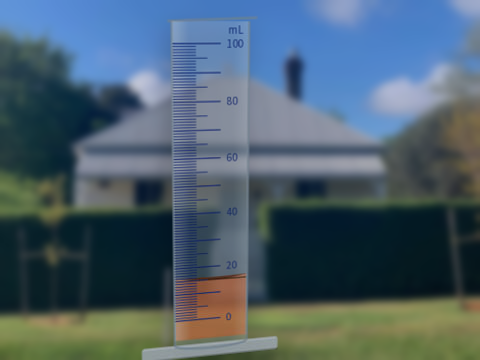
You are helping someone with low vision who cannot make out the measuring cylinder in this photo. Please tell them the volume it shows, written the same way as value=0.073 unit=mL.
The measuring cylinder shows value=15 unit=mL
